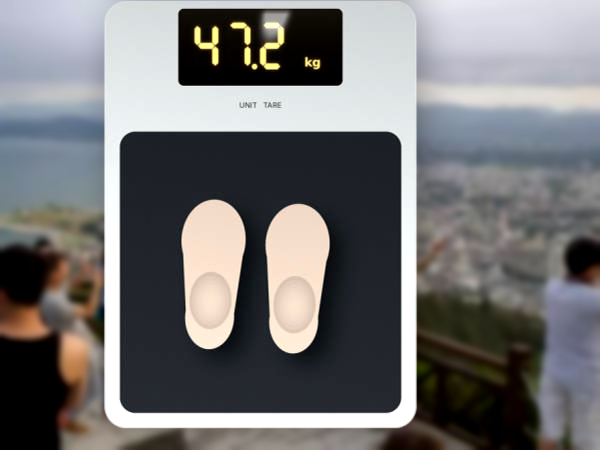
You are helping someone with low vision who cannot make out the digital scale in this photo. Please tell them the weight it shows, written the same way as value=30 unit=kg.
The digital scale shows value=47.2 unit=kg
